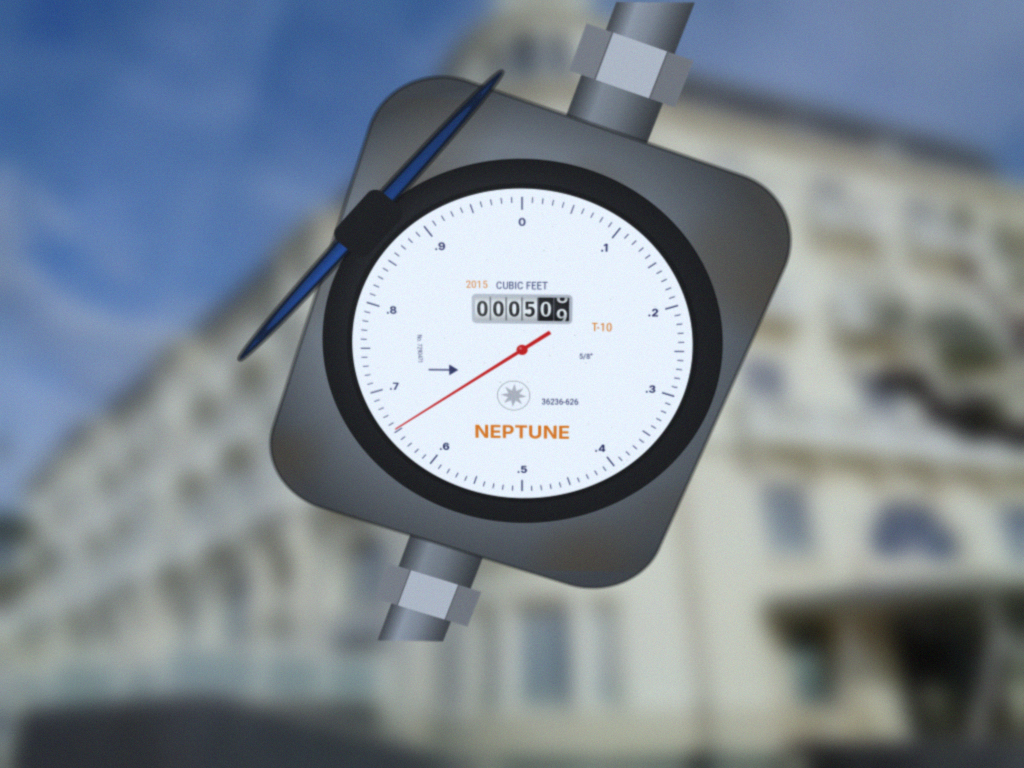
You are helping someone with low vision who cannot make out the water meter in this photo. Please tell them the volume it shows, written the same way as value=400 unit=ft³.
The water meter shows value=508.65 unit=ft³
